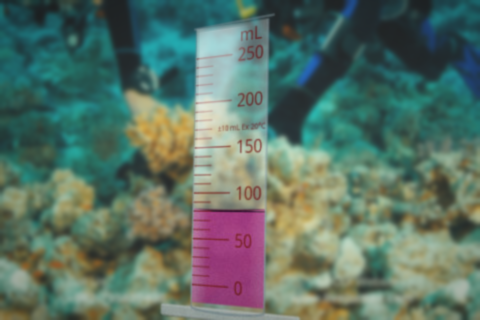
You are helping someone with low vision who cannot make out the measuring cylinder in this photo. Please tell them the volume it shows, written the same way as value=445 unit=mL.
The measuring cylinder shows value=80 unit=mL
